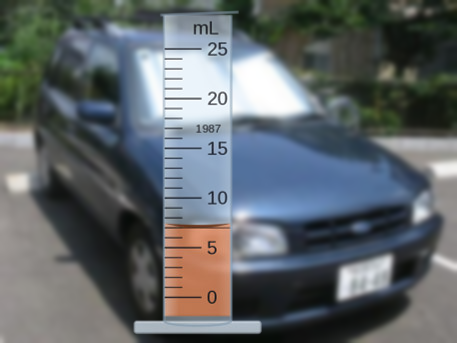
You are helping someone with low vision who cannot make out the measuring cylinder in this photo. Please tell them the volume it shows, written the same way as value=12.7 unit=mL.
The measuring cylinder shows value=7 unit=mL
